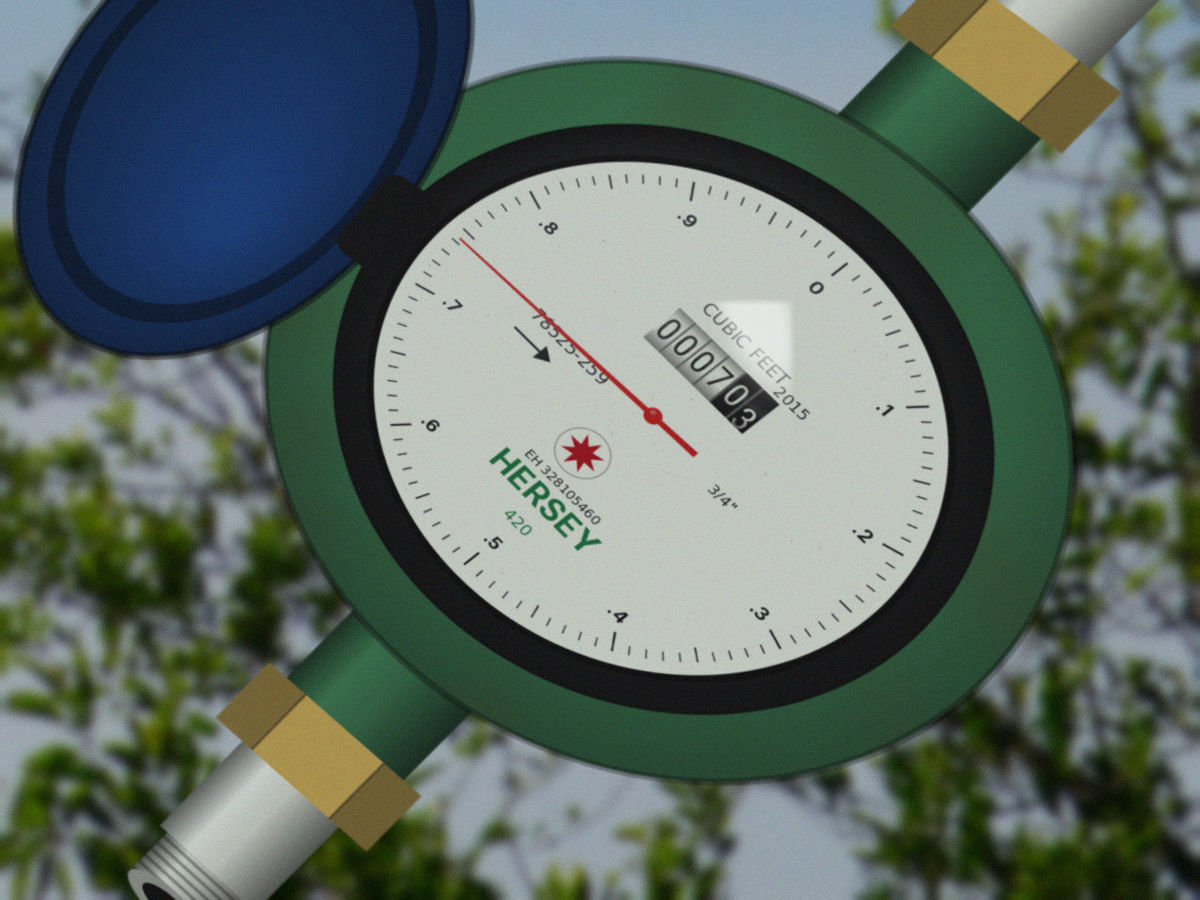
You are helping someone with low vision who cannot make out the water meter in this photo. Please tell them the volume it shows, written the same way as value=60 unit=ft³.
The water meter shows value=702.74 unit=ft³
